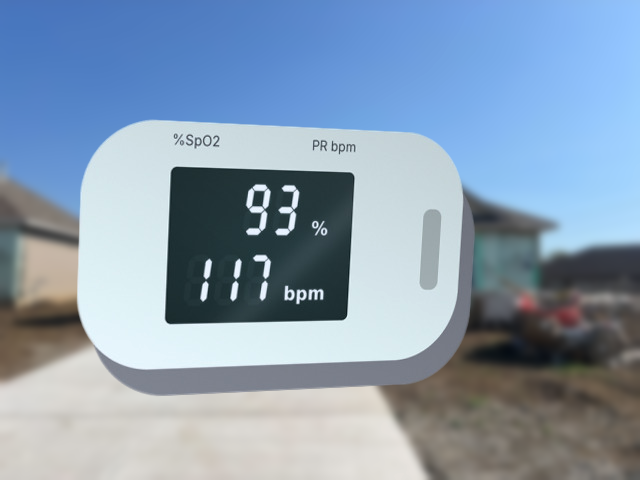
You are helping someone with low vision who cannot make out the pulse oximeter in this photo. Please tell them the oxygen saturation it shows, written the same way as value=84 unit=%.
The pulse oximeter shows value=93 unit=%
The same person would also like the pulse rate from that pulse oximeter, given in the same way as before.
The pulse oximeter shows value=117 unit=bpm
